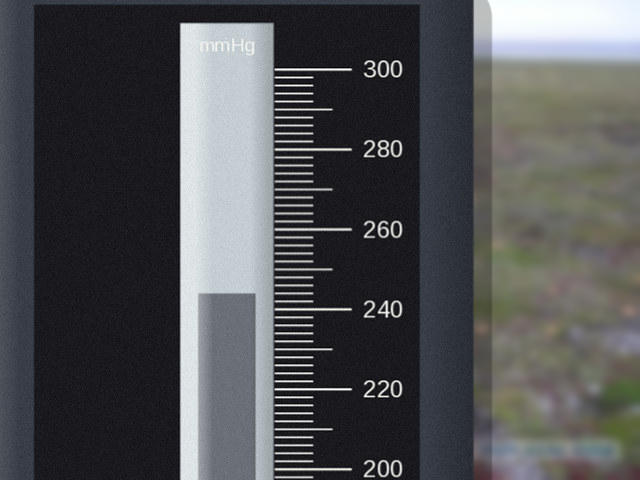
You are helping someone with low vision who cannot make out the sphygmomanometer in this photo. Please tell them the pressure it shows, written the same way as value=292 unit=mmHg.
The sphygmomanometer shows value=244 unit=mmHg
